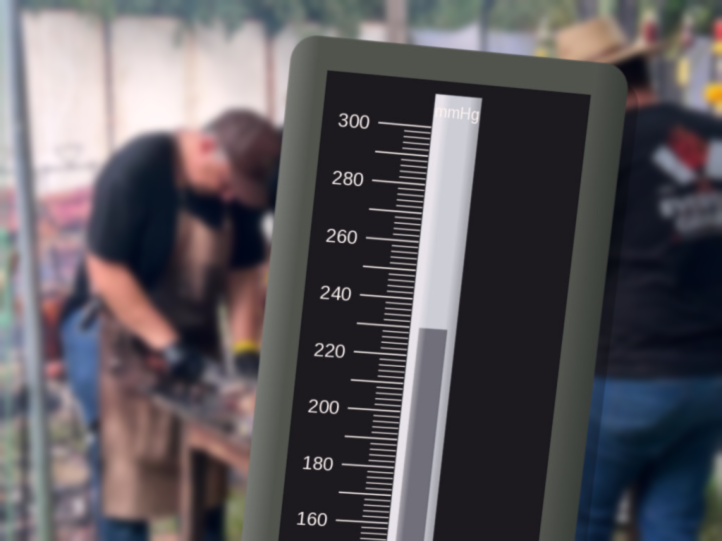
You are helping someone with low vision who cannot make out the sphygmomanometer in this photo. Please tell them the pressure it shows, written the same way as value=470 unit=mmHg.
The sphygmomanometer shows value=230 unit=mmHg
